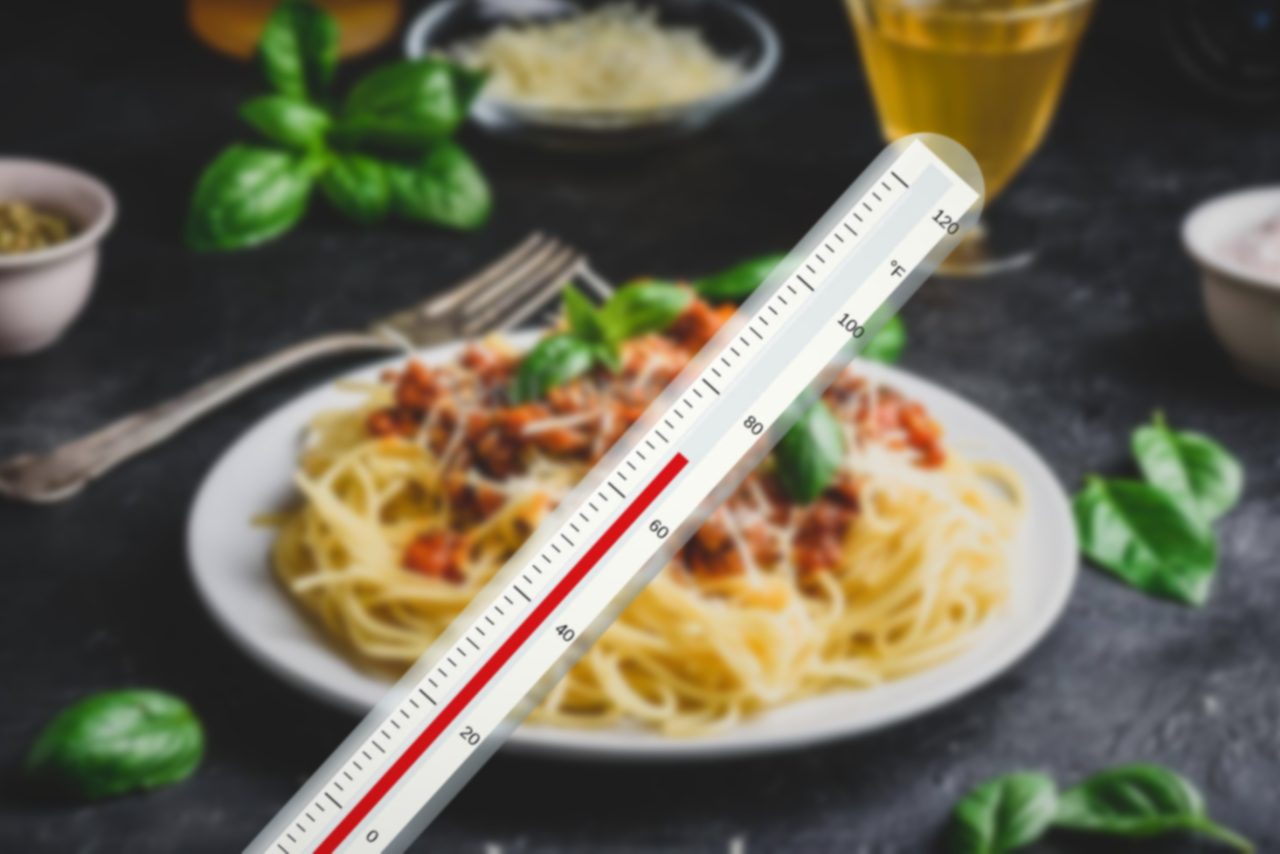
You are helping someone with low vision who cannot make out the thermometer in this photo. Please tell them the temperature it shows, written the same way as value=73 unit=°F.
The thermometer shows value=70 unit=°F
